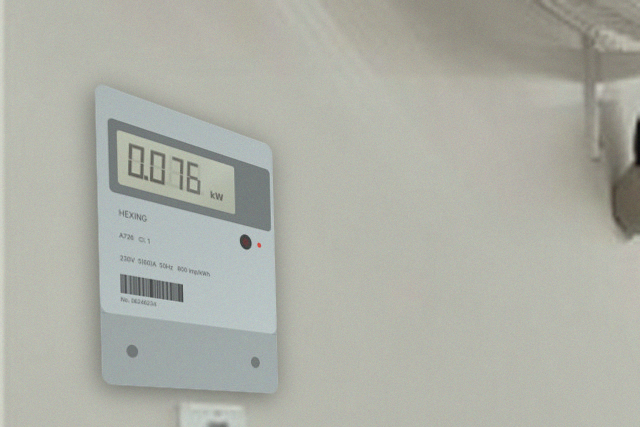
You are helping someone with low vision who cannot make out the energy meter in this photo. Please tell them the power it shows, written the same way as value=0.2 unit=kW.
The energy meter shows value=0.076 unit=kW
